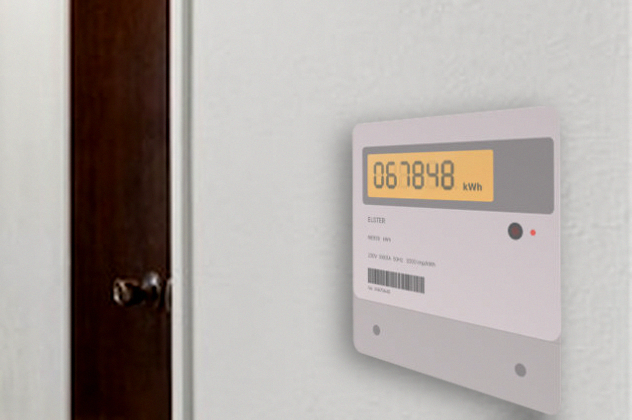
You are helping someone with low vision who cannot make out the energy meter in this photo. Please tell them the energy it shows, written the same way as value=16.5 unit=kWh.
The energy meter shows value=67848 unit=kWh
